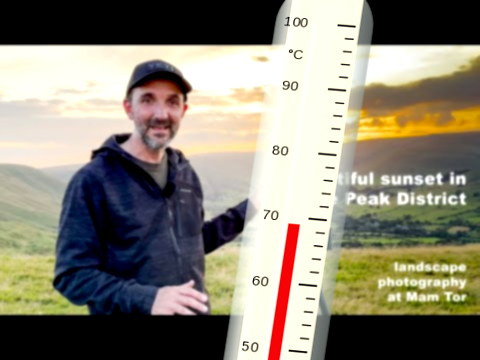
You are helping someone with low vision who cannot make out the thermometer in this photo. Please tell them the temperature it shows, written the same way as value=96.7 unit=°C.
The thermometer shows value=69 unit=°C
